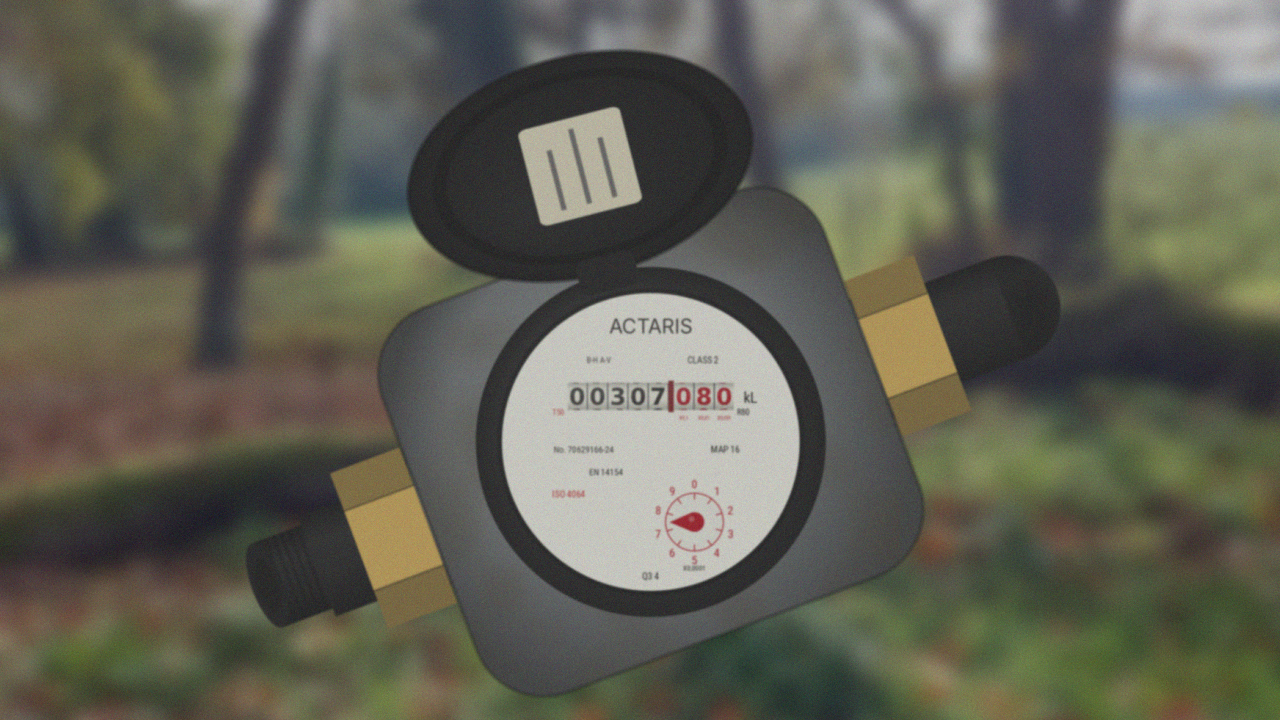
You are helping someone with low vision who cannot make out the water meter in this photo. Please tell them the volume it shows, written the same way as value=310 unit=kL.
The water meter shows value=307.0807 unit=kL
